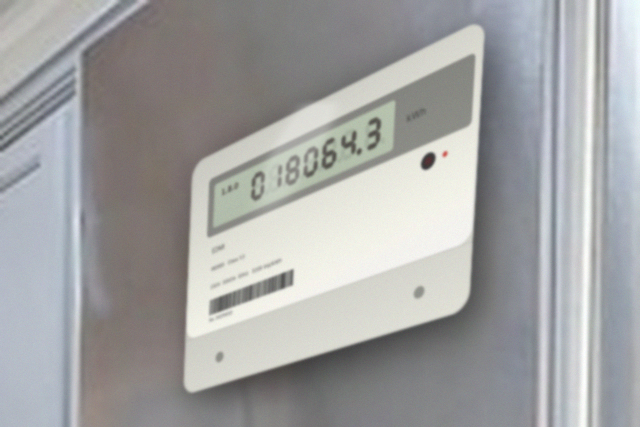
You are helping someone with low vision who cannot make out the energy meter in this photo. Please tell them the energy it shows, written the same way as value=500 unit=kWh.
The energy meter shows value=18064.3 unit=kWh
